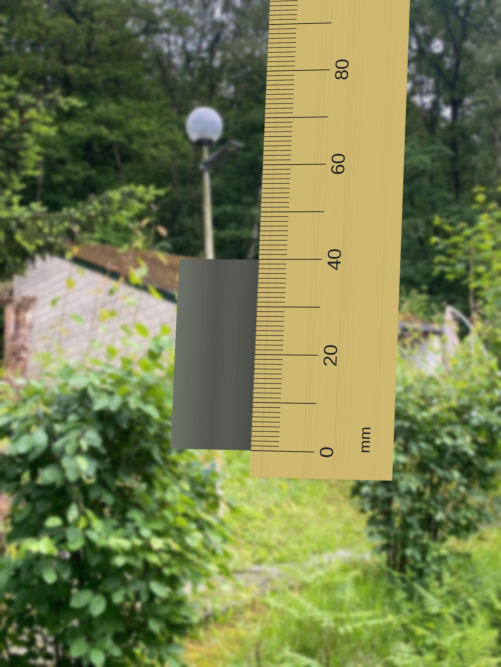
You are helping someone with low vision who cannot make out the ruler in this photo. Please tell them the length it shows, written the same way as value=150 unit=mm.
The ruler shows value=40 unit=mm
